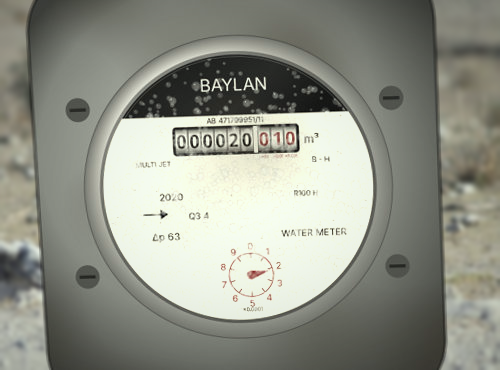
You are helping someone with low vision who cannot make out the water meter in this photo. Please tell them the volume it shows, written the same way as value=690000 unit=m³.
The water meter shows value=20.0102 unit=m³
